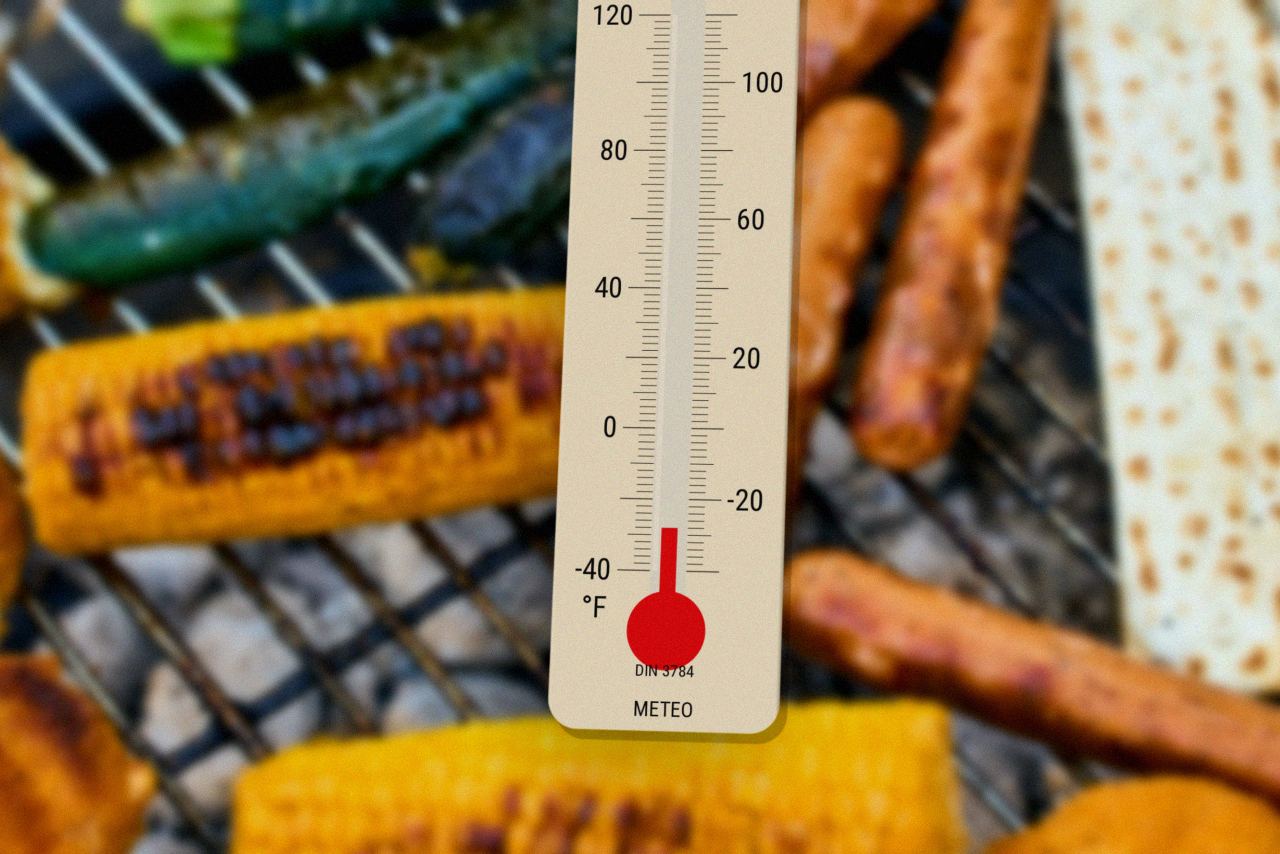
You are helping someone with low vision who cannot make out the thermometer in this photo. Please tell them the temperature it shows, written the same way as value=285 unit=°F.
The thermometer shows value=-28 unit=°F
